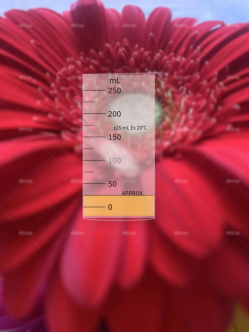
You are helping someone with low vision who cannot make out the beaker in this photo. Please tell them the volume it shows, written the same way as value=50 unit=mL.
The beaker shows value=25 unit=mL
